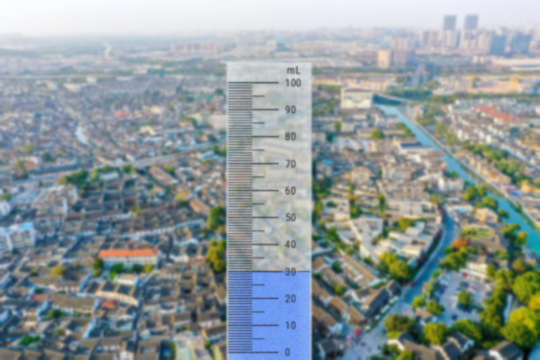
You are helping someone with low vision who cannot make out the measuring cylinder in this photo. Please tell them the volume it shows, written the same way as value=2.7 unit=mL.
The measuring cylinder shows value=30 unit=mL
